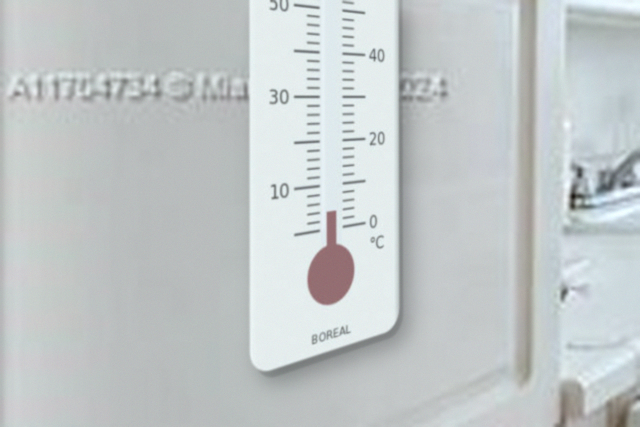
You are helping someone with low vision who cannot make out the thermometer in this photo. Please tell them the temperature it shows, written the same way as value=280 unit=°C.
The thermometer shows value=4 unit=°C
